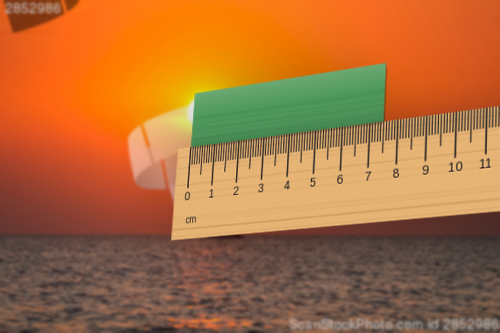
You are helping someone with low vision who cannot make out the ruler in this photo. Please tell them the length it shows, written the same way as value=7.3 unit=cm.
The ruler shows value=7.5 unit=cm
